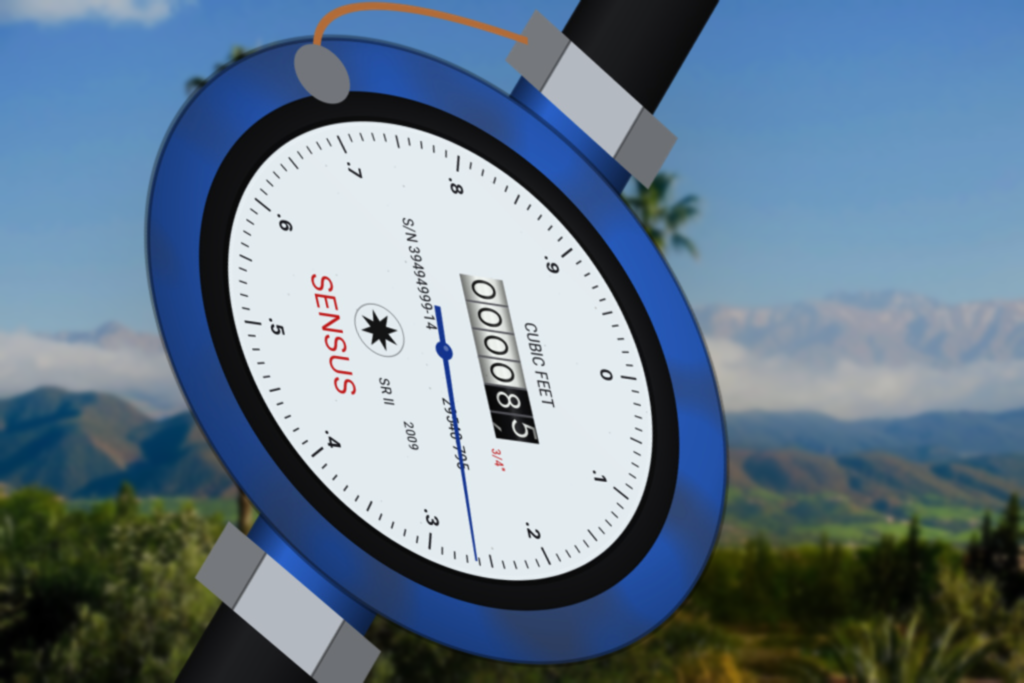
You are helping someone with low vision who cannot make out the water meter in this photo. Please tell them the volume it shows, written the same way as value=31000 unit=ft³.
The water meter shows value=85.26 unit=ft³
